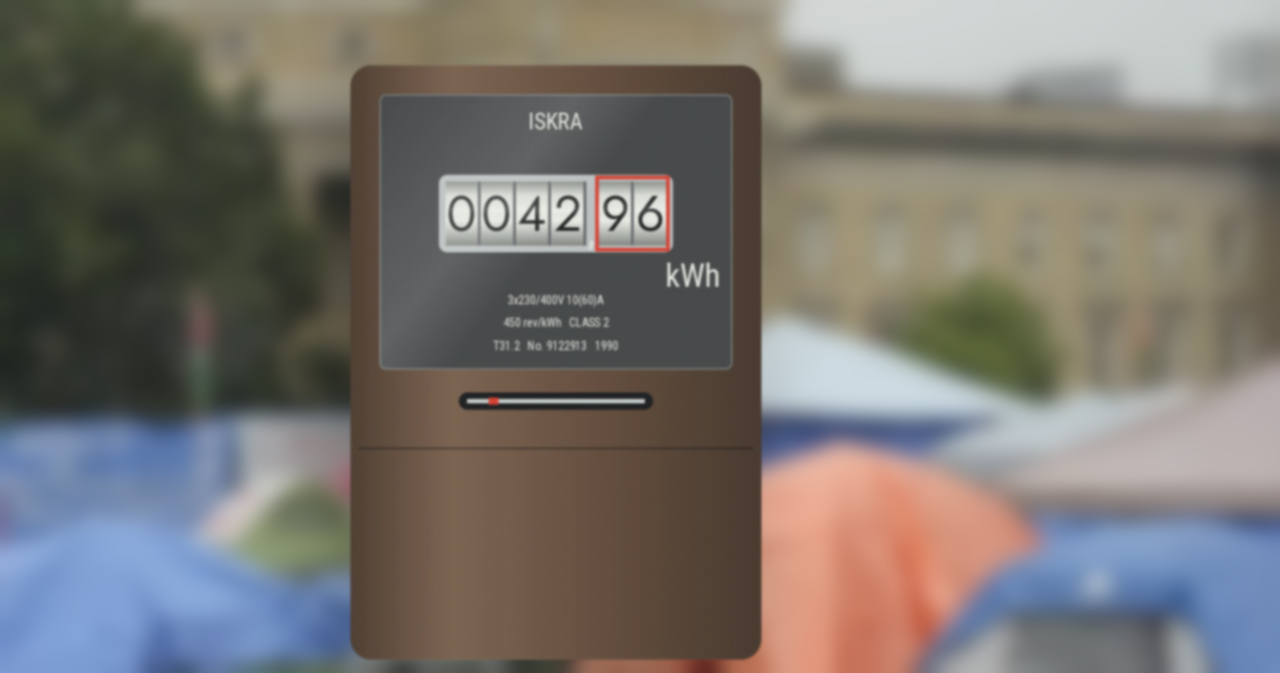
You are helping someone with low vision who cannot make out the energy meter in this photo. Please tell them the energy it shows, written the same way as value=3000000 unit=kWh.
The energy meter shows value=42.96 unit=kWh
